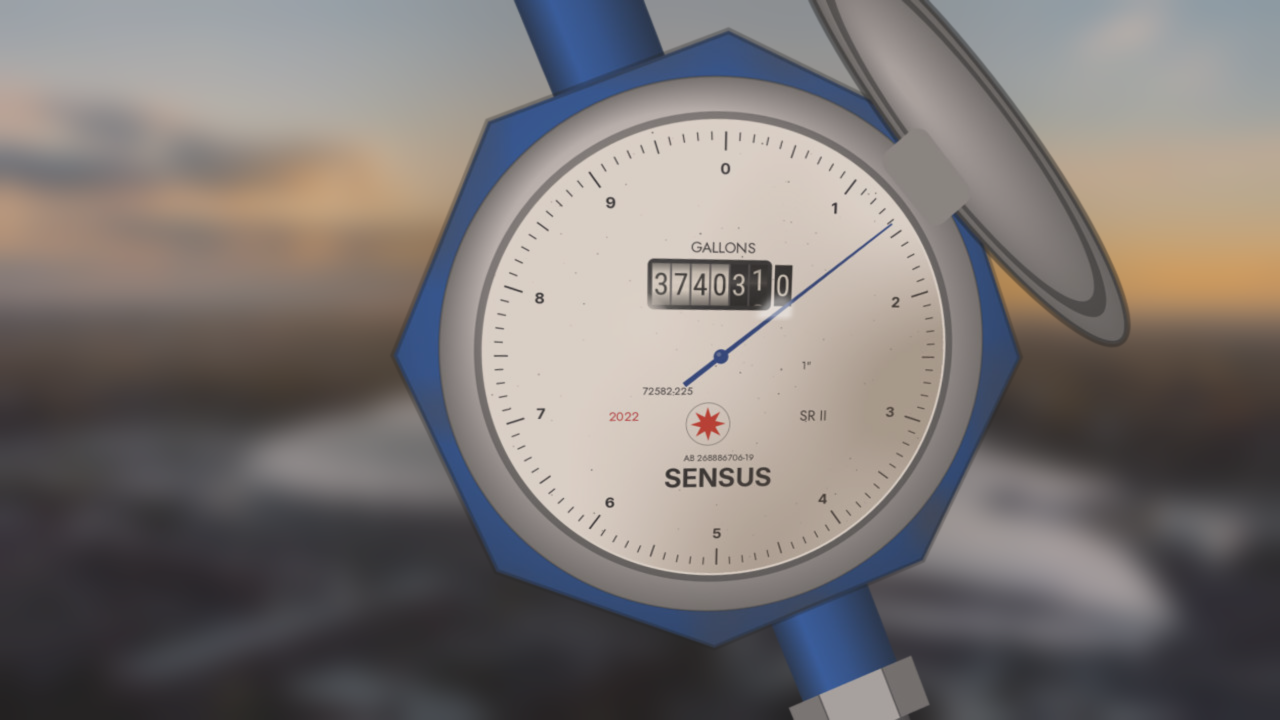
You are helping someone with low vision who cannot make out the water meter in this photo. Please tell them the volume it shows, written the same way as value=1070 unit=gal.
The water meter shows value=3740311.4 unit=gal
